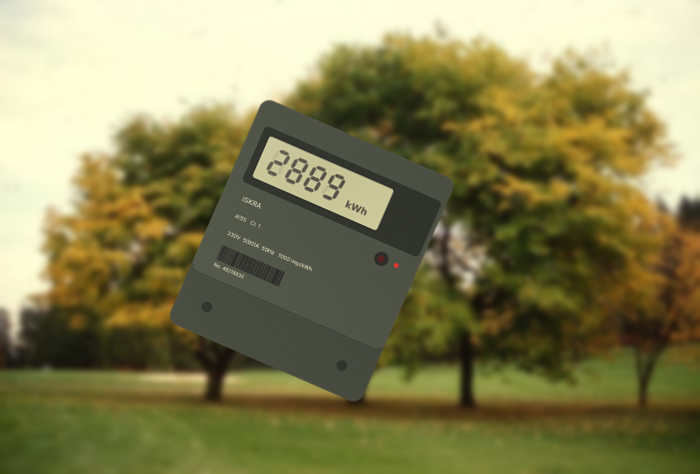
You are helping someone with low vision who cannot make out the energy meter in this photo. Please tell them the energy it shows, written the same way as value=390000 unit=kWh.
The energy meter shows value=2889 unit=kWh
